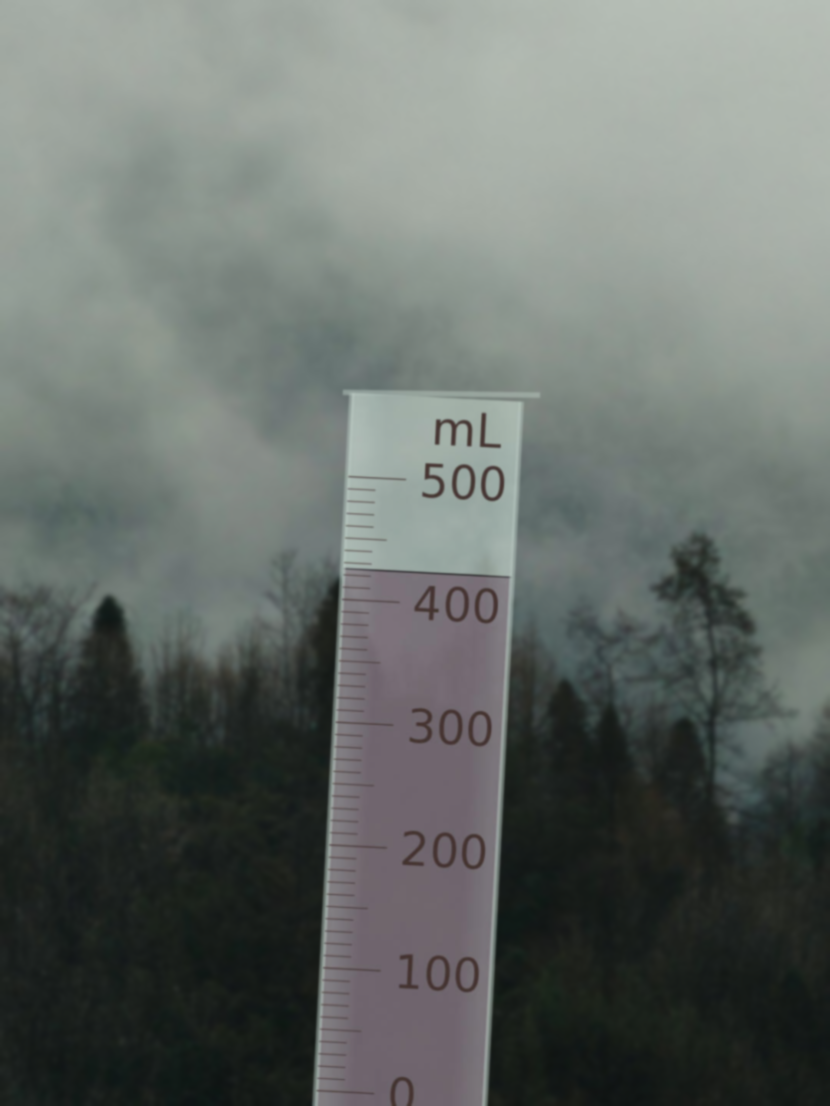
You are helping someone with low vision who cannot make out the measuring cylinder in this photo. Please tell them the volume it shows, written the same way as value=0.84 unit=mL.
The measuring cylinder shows value=425 unit=mL
